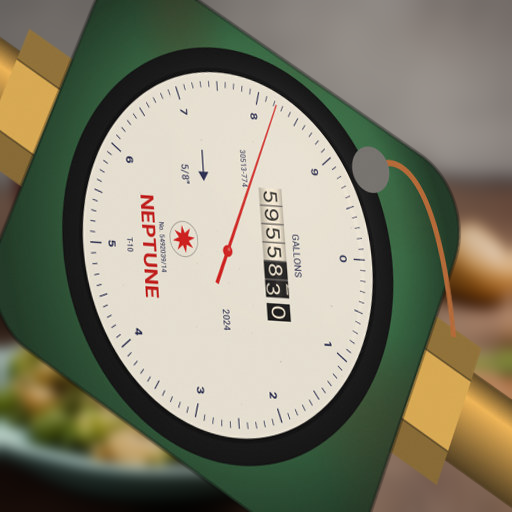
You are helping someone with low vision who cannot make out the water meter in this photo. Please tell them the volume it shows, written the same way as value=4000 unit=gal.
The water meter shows value=5955828.2 unit=gal
